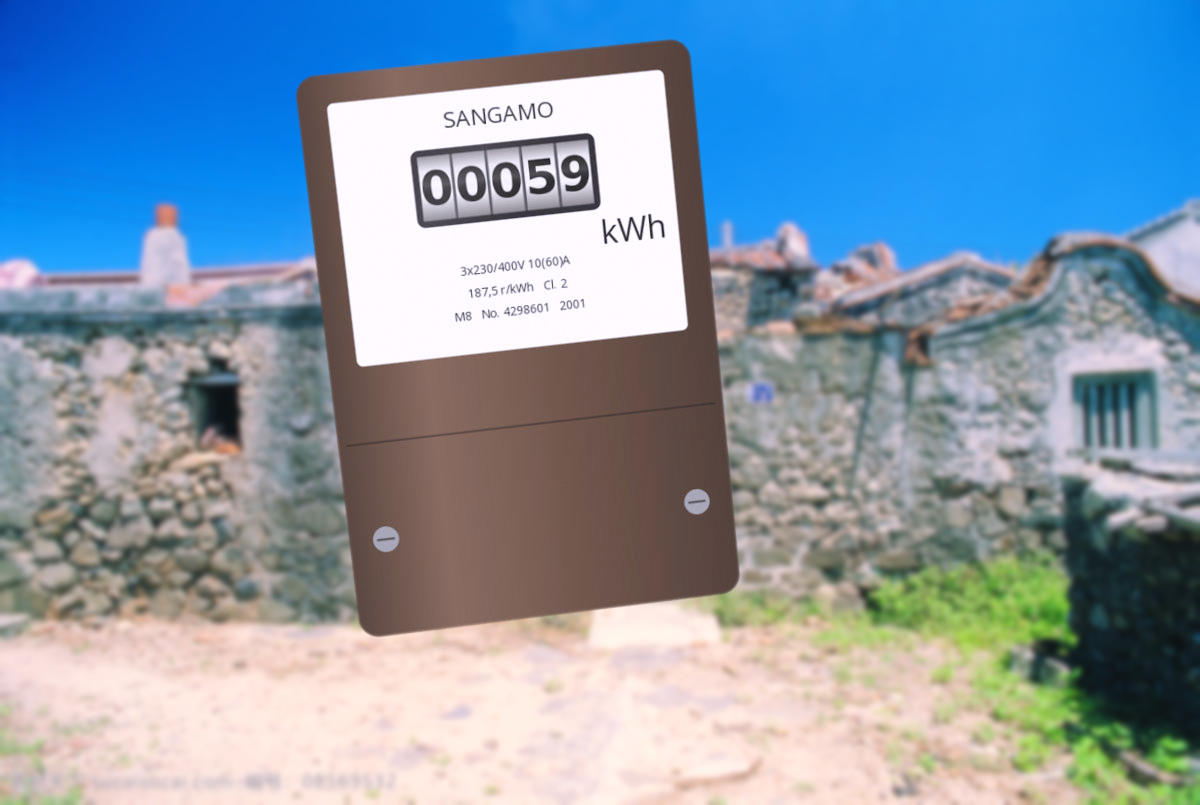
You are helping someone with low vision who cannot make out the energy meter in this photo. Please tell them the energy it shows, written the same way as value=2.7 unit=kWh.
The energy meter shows value=59 unit=kWh
